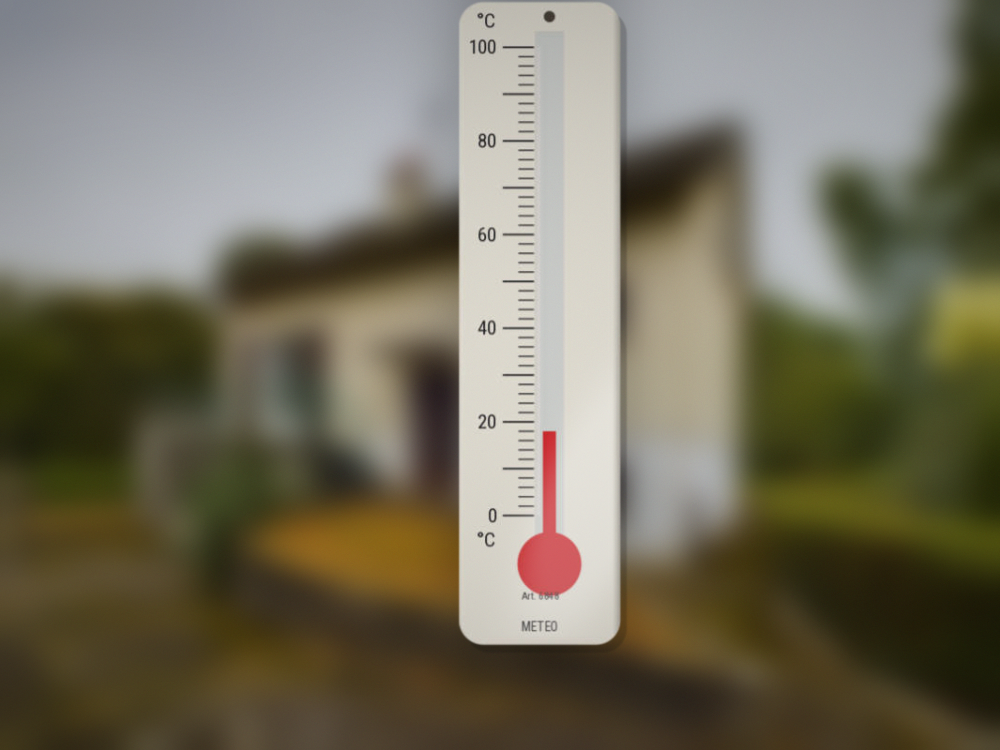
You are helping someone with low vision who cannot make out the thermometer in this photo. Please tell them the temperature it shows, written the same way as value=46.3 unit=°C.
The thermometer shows value=18 unit=°C
